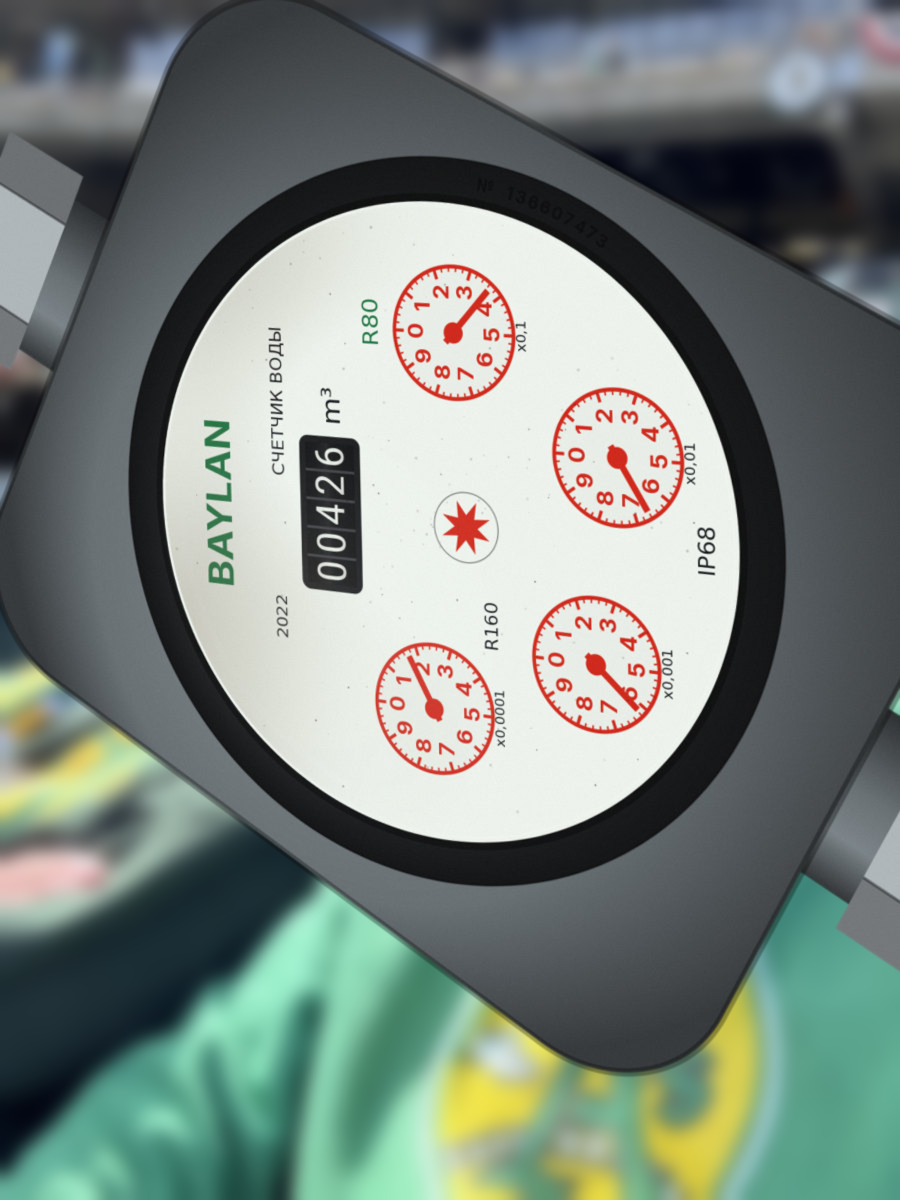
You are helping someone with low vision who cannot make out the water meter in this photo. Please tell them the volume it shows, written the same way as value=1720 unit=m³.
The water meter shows value=426.3661 unit=m³
